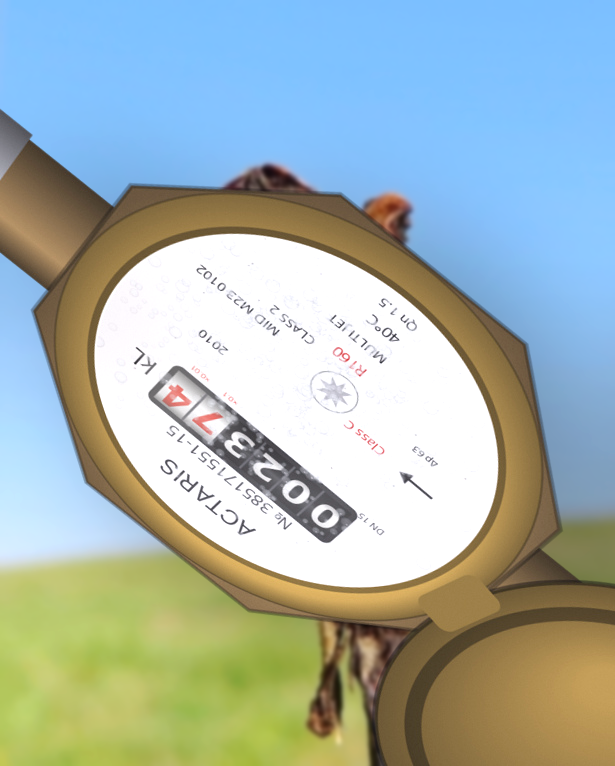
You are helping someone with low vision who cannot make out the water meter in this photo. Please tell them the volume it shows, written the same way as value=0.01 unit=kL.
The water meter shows value=23.74 unit=kL
